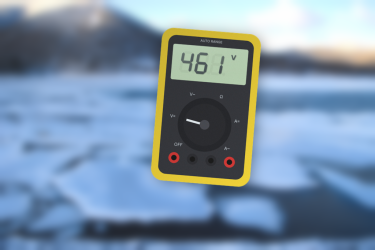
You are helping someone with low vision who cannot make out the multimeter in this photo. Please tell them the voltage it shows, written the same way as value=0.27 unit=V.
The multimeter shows value=461 unit=V
